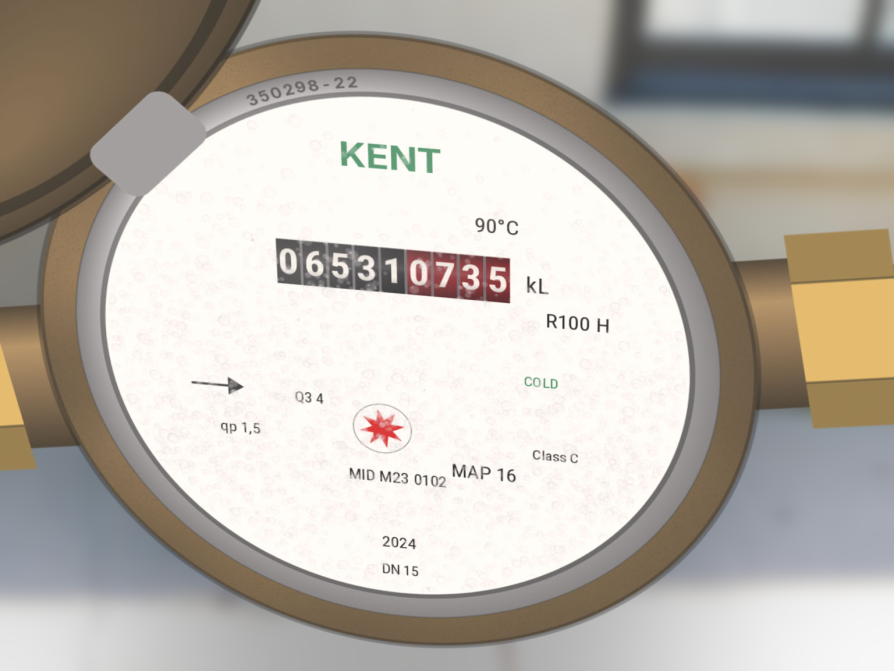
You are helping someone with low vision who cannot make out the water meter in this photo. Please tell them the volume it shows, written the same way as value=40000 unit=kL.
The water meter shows value=6531.0735 unit=kL
